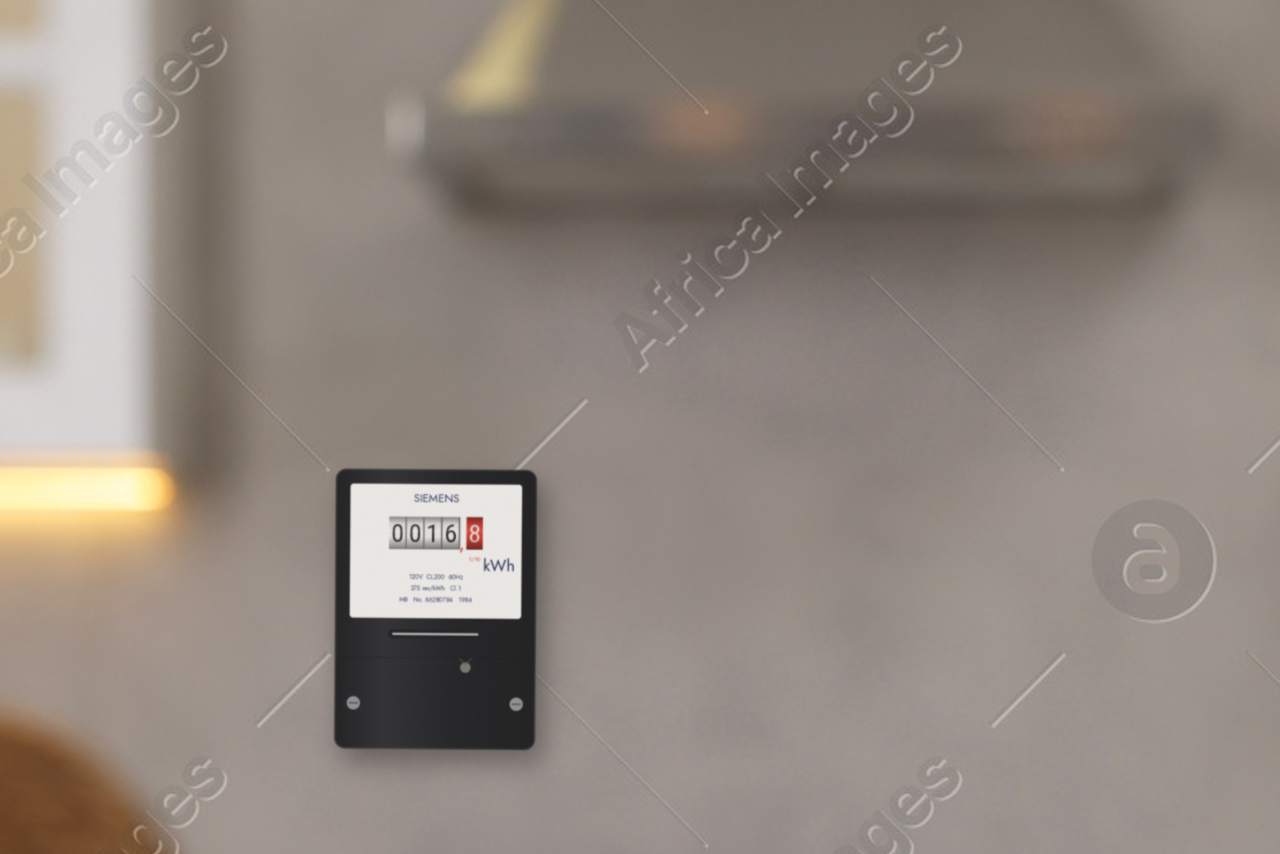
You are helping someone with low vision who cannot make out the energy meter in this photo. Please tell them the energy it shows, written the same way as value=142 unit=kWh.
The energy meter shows value=16.8 unit=kWh
